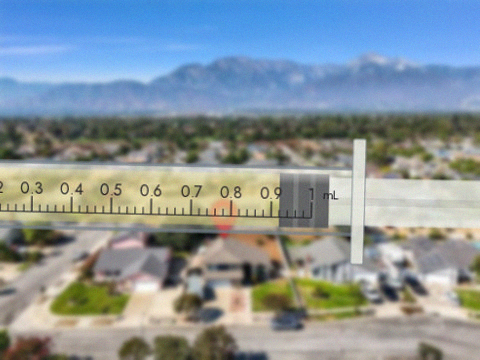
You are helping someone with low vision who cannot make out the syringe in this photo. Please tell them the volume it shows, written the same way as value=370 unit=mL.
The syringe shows value=0.92 unit=mL
